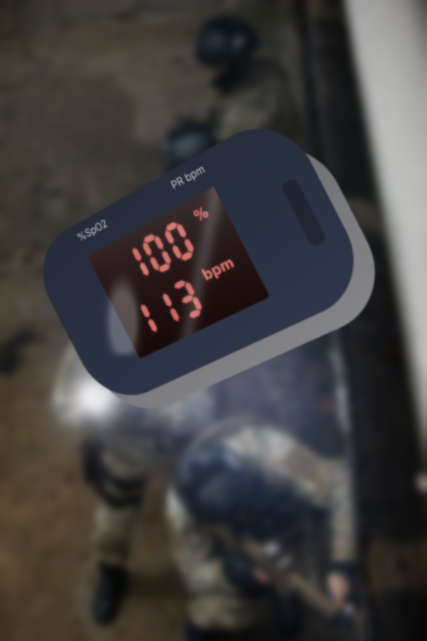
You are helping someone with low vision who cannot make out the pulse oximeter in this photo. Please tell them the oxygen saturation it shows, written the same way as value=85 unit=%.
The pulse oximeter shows value=100 unit=%
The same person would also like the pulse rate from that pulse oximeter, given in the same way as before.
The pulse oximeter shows value=113 unit=bpm
